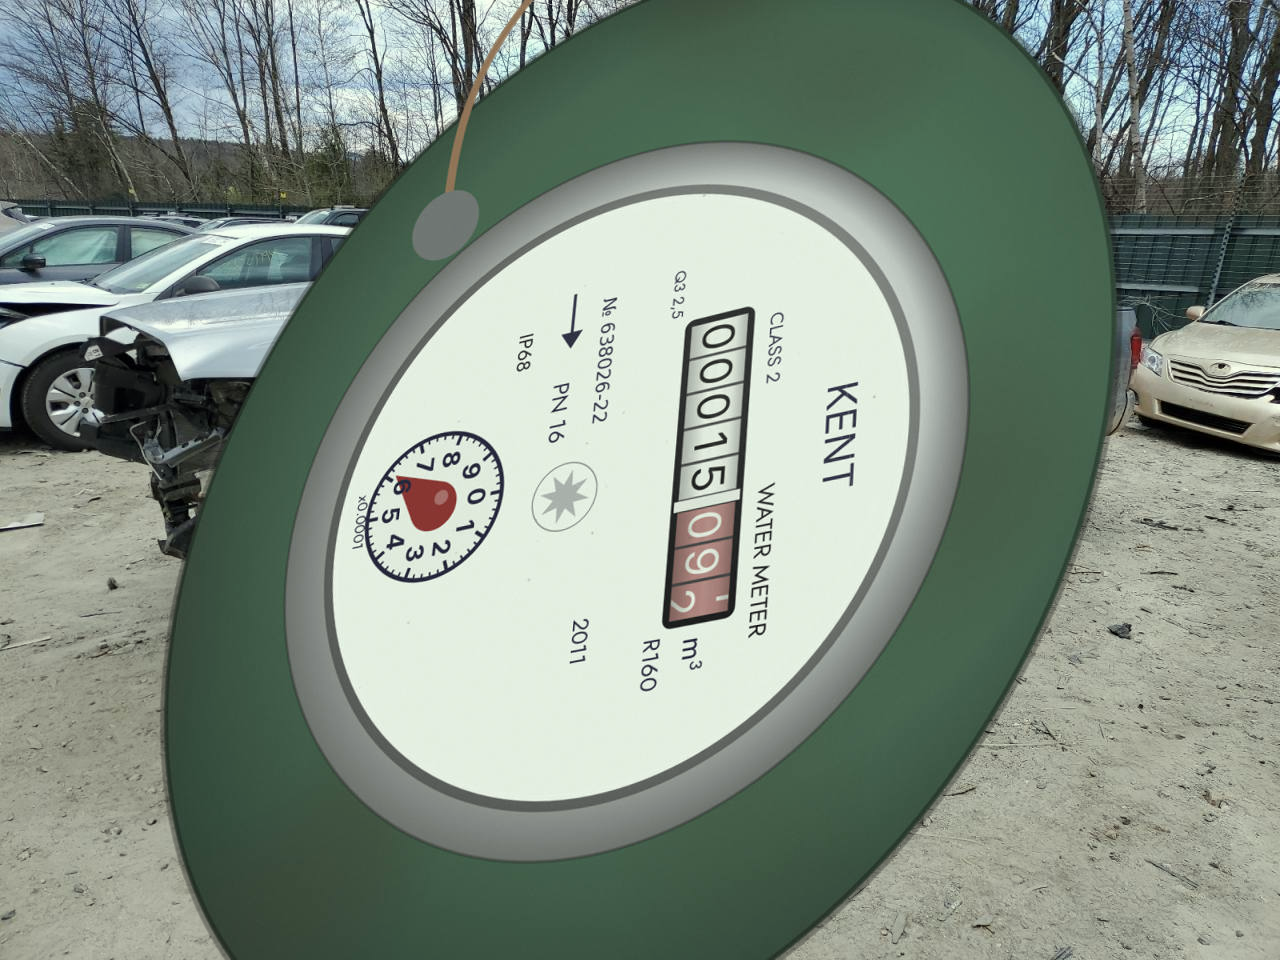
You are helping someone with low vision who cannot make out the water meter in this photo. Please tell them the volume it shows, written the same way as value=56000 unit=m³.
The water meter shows value=15.0916 unit=m³
